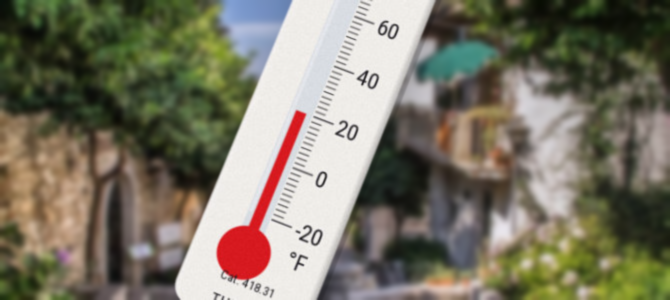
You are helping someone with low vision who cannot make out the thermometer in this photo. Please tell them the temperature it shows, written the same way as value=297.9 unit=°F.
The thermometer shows value=20 unit=°F
